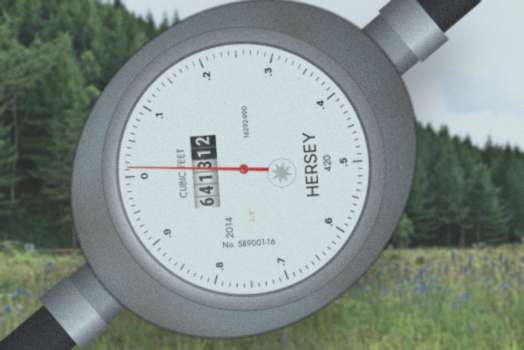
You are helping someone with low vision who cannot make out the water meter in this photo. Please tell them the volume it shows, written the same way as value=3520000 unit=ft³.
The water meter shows value=641312.01 unit=ft³
